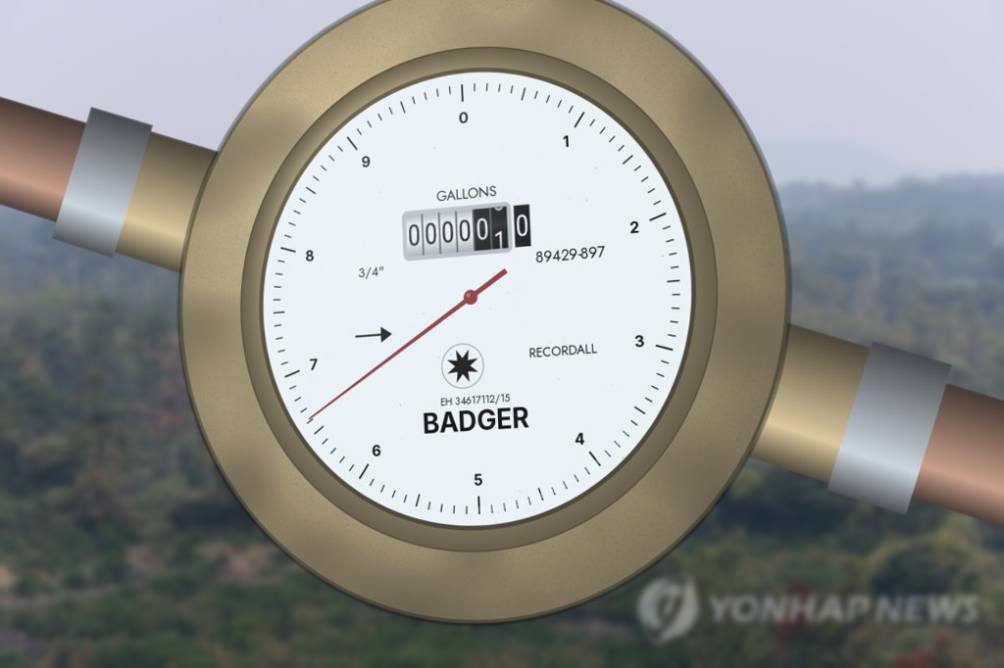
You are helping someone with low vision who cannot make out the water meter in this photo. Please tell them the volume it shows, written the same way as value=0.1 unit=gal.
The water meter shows value=6.6 unit=gal
